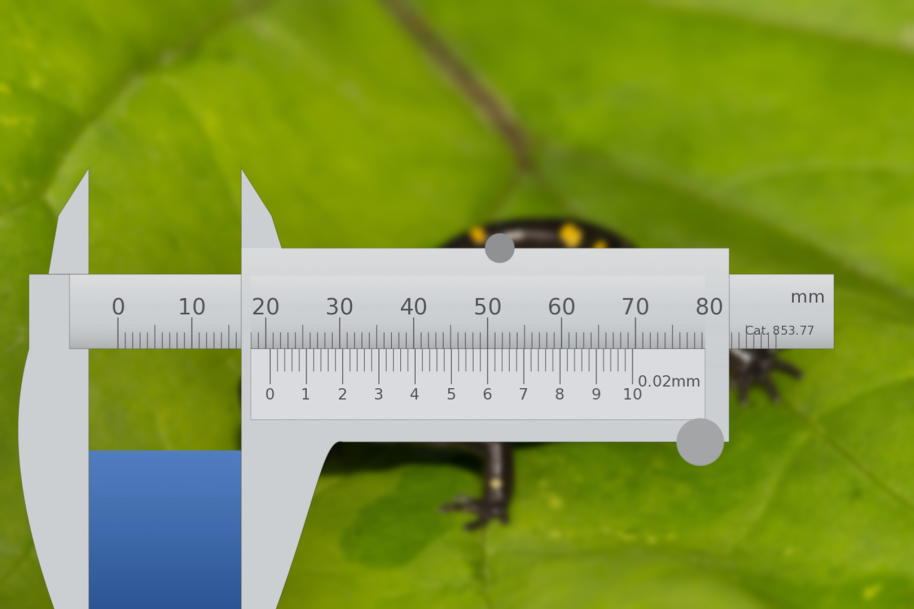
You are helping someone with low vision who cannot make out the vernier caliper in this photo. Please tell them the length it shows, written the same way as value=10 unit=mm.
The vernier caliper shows value=20.6 unit=mm
